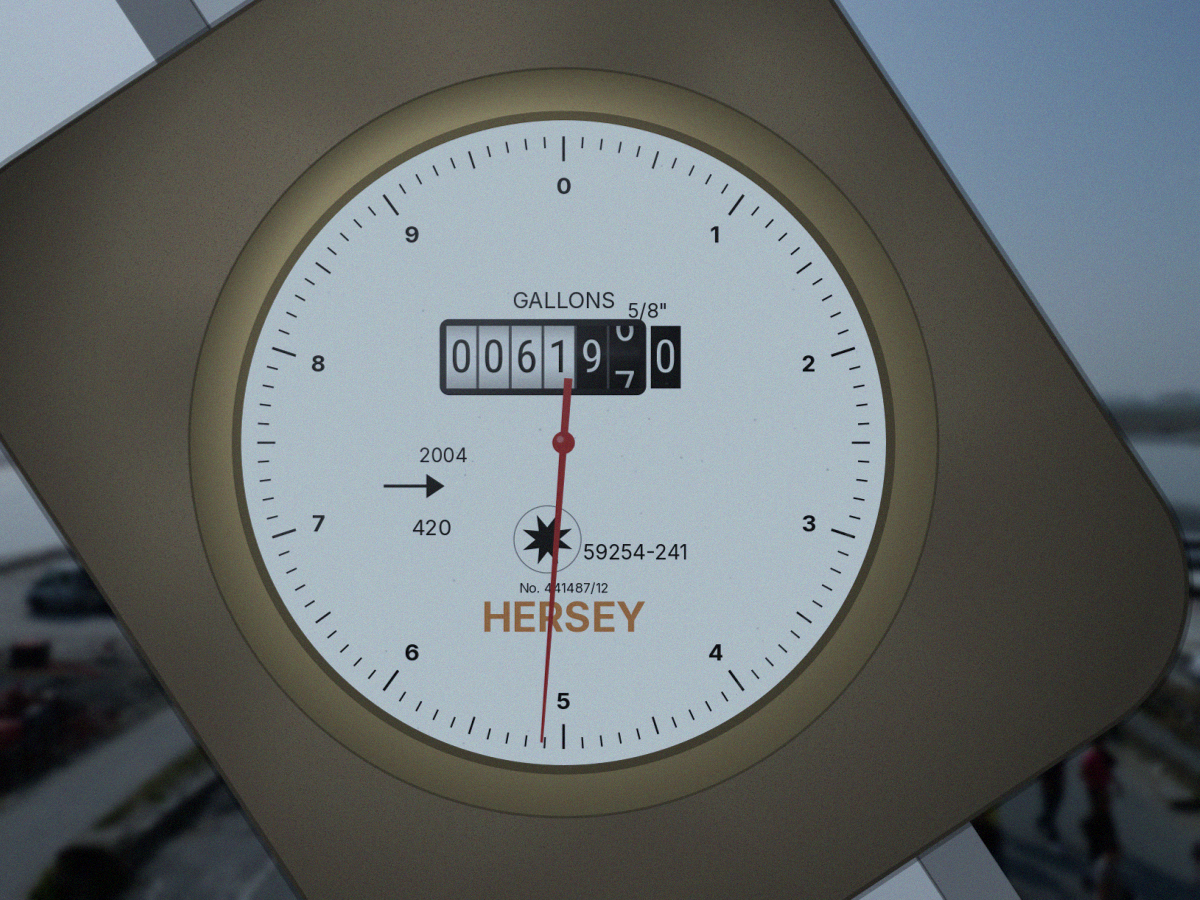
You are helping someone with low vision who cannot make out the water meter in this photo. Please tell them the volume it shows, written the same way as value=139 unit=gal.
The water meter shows value=61965.1 unit=gal
